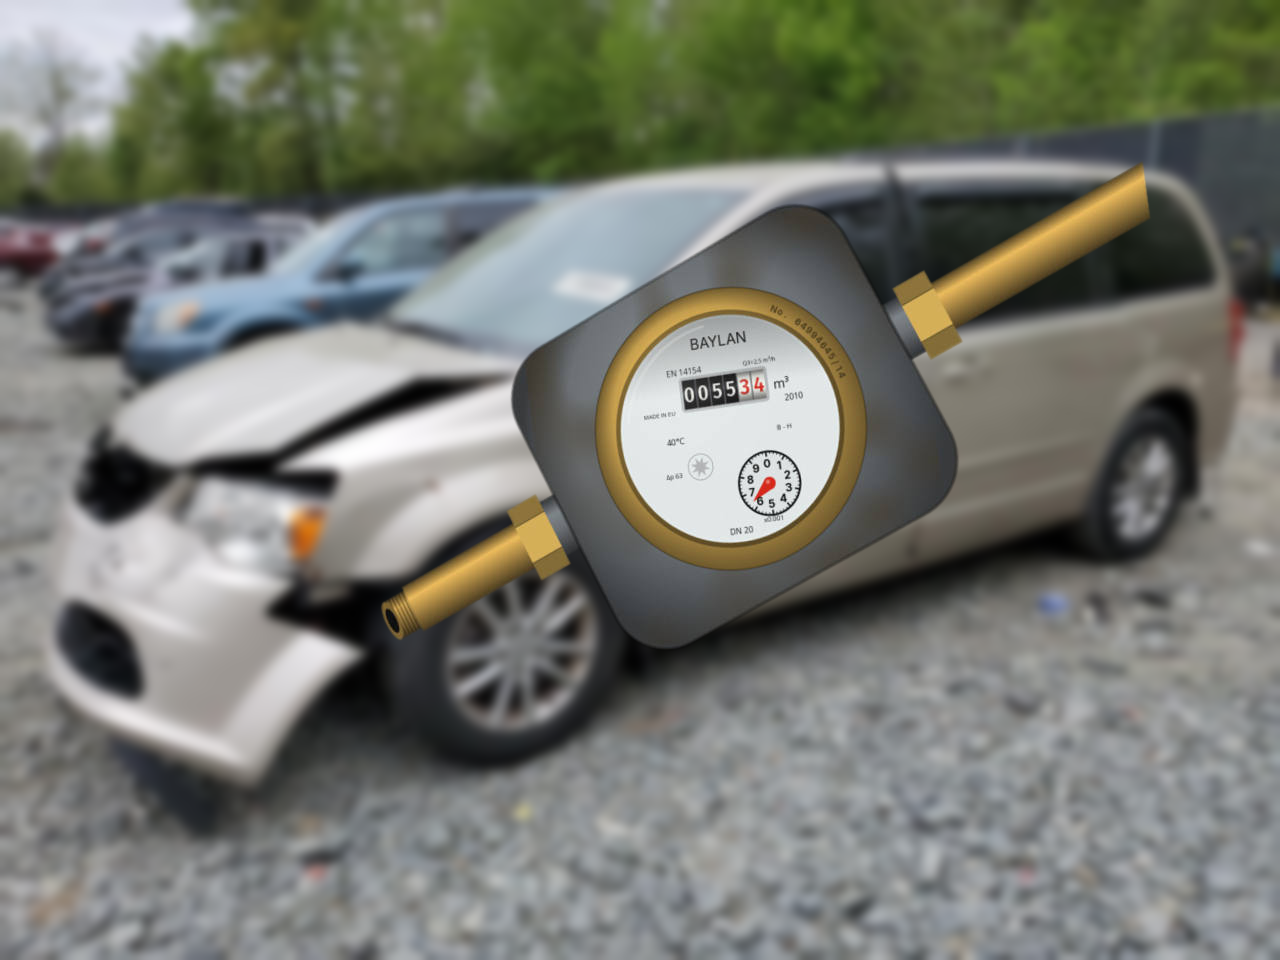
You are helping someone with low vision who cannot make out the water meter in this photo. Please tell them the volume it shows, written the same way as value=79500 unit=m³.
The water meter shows value=55.346 unit=m³
